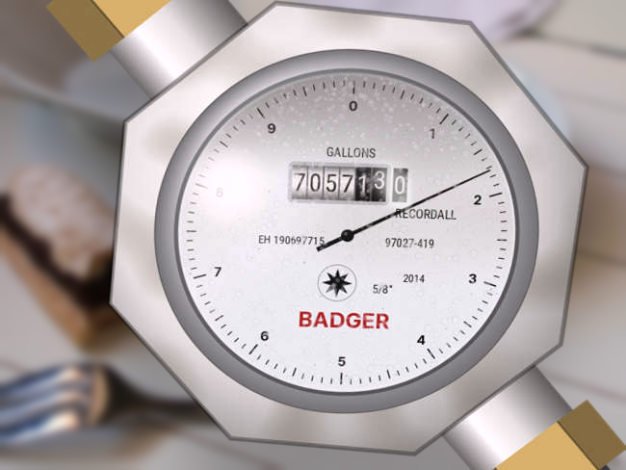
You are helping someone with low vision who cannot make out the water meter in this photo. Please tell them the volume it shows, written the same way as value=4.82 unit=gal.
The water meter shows value=7057131.7 unit=gal
